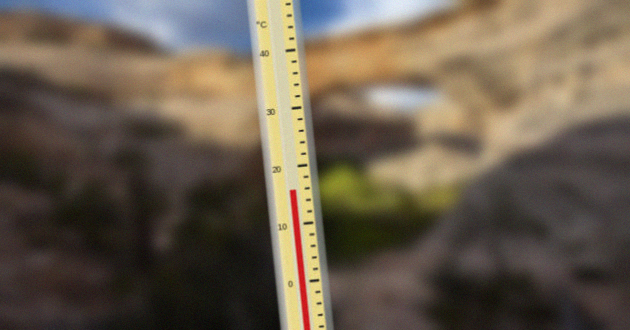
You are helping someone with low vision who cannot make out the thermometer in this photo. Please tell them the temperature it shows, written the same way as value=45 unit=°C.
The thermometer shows value=16 unit=°C
